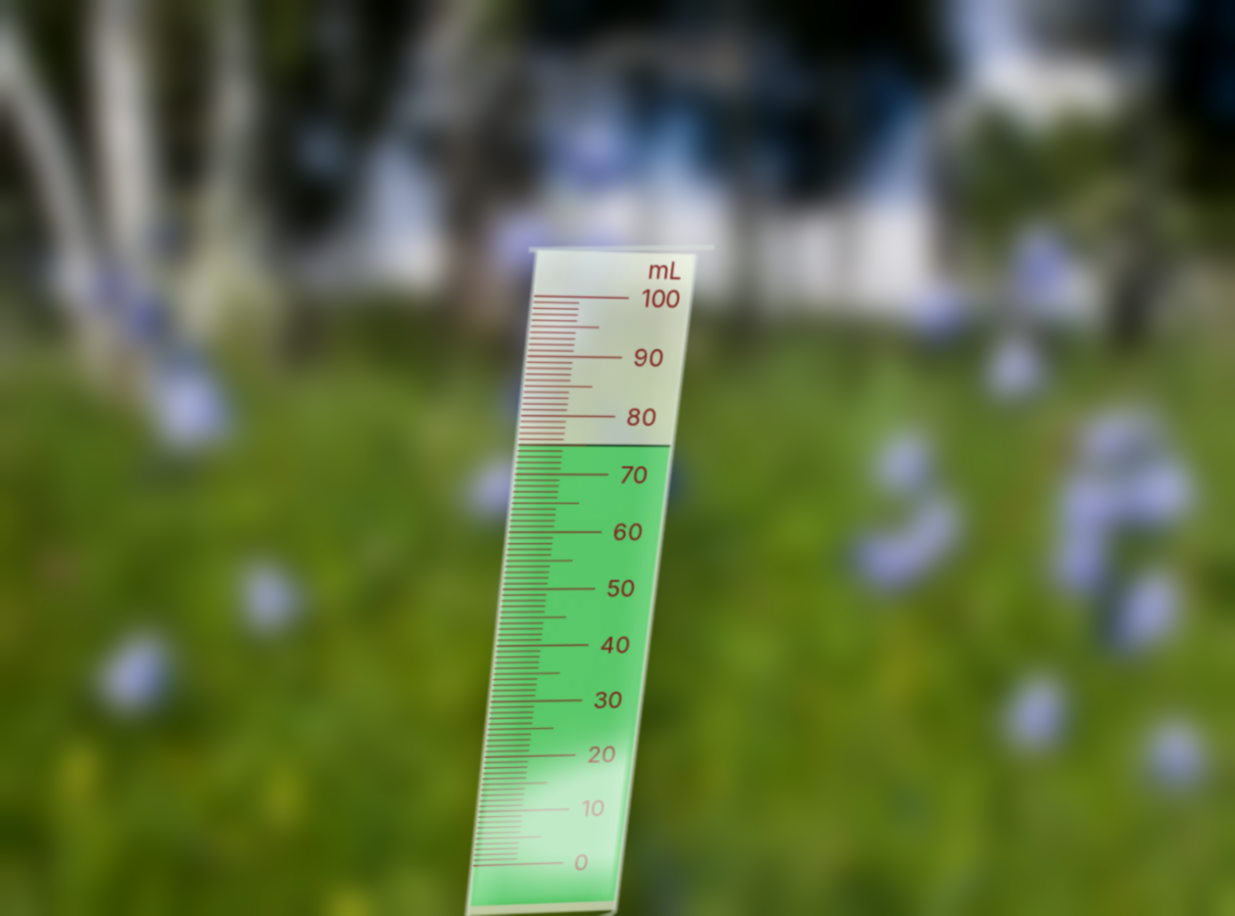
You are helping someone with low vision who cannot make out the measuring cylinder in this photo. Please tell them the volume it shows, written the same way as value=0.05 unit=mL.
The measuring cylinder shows value=75 unit=mL
